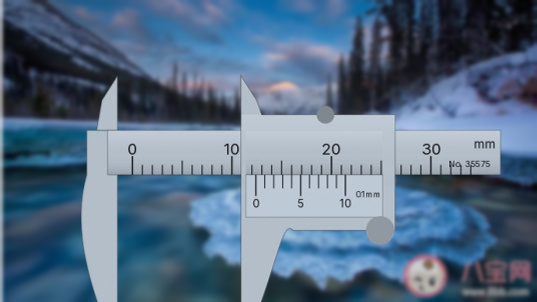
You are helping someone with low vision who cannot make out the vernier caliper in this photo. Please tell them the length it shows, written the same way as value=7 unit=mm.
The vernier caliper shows value=12.4 unit=mm
